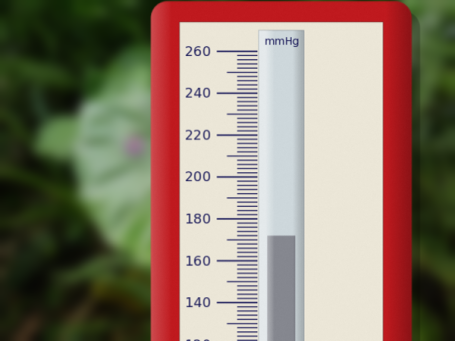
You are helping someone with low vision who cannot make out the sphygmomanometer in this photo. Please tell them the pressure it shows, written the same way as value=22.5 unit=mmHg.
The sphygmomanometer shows value=172 unit=mmHg
